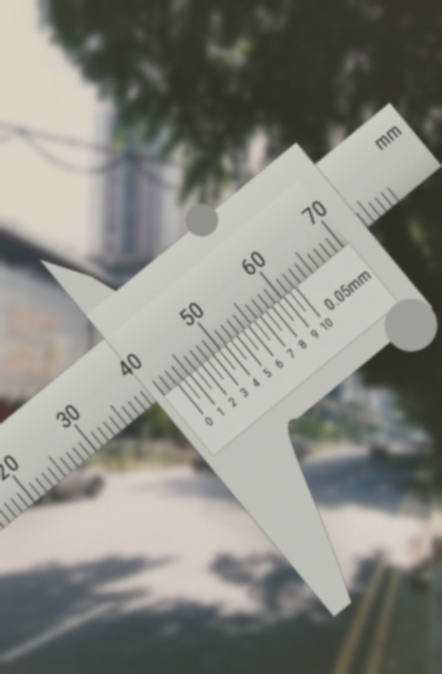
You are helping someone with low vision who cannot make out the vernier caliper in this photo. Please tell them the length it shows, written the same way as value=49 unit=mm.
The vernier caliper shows value=43.2 unit=mm
